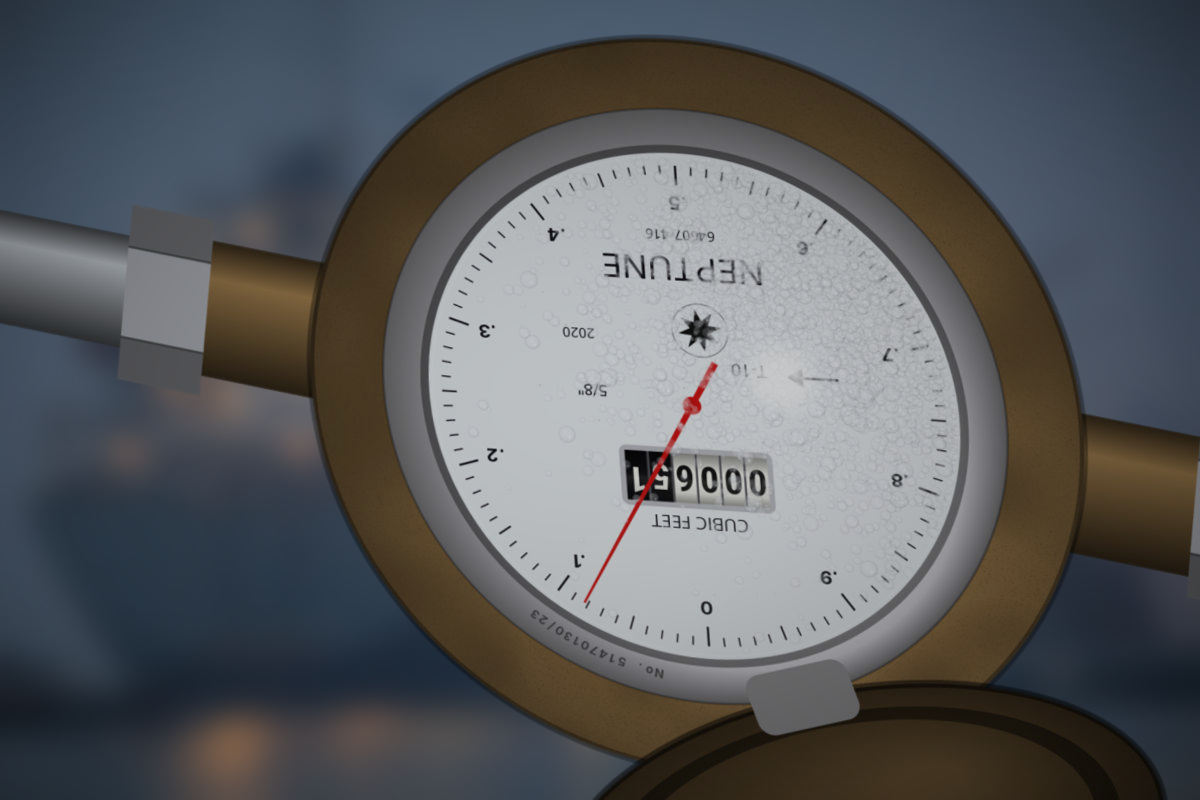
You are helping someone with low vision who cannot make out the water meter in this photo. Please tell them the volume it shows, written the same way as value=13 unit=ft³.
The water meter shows value=651.08 unit=ft³
